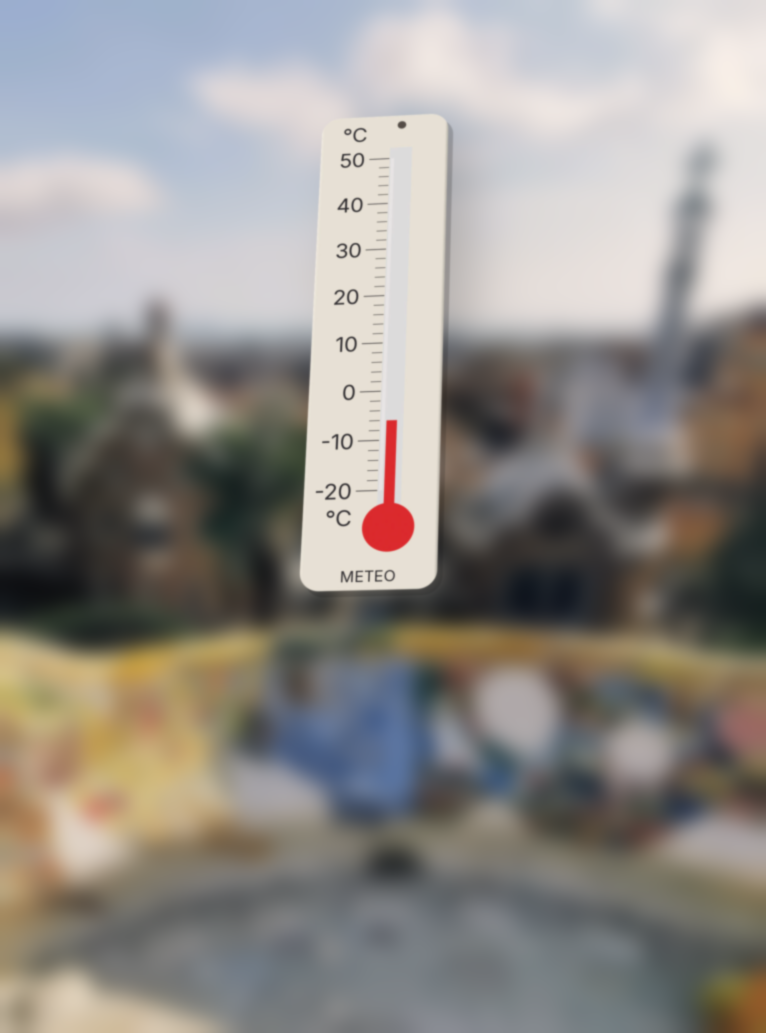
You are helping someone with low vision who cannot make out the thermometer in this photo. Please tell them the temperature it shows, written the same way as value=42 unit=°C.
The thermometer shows value=-6 unit=°C
